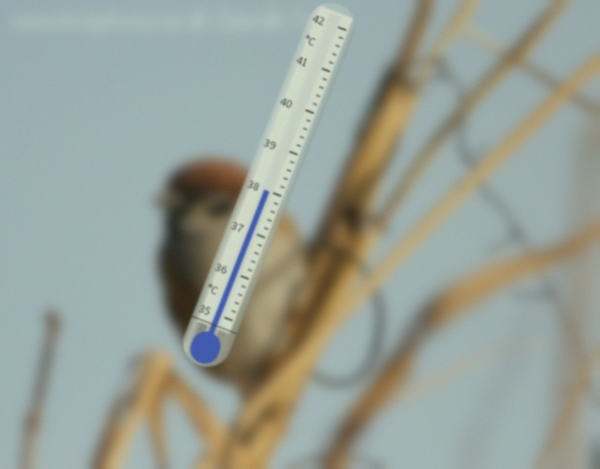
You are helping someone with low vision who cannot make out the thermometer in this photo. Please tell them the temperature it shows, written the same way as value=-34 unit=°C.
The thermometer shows value=38 unit=°C
